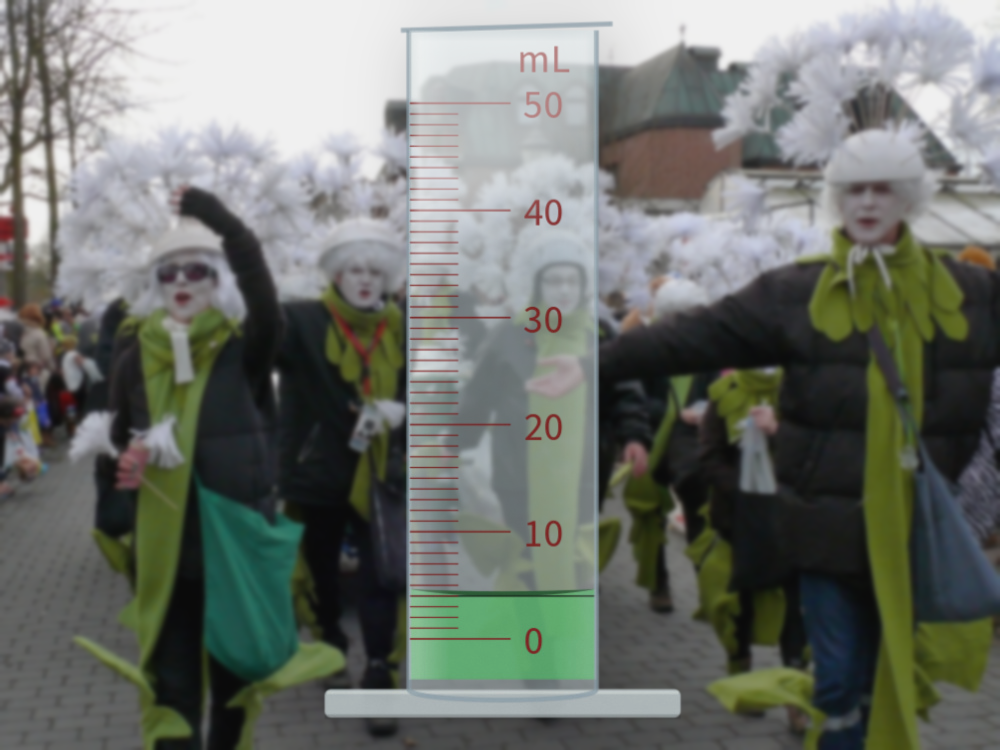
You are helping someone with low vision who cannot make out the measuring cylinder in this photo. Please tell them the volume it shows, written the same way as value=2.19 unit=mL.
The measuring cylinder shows value=4 unit=mL
